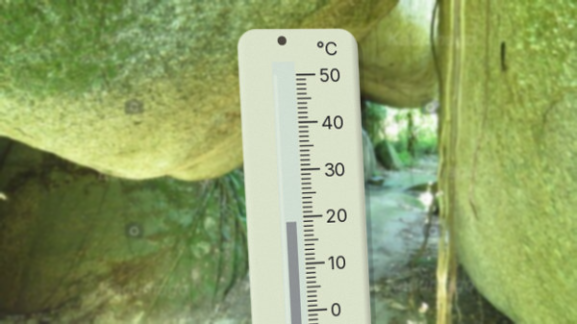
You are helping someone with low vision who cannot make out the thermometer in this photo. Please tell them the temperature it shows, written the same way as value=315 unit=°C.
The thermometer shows value=19 unit=°C
